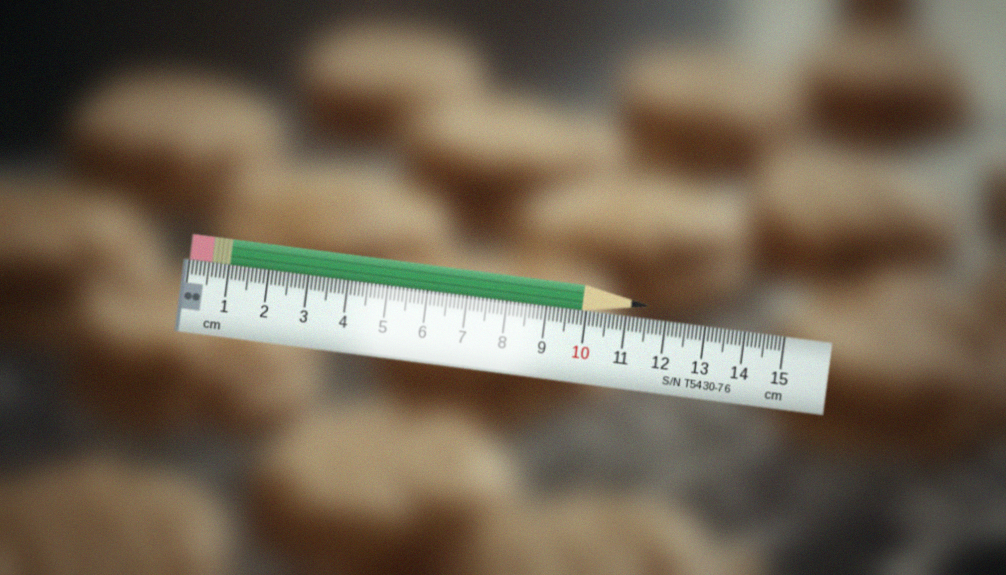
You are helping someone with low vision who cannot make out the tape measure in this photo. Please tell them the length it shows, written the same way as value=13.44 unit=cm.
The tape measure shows value=11.5 unit=cm
